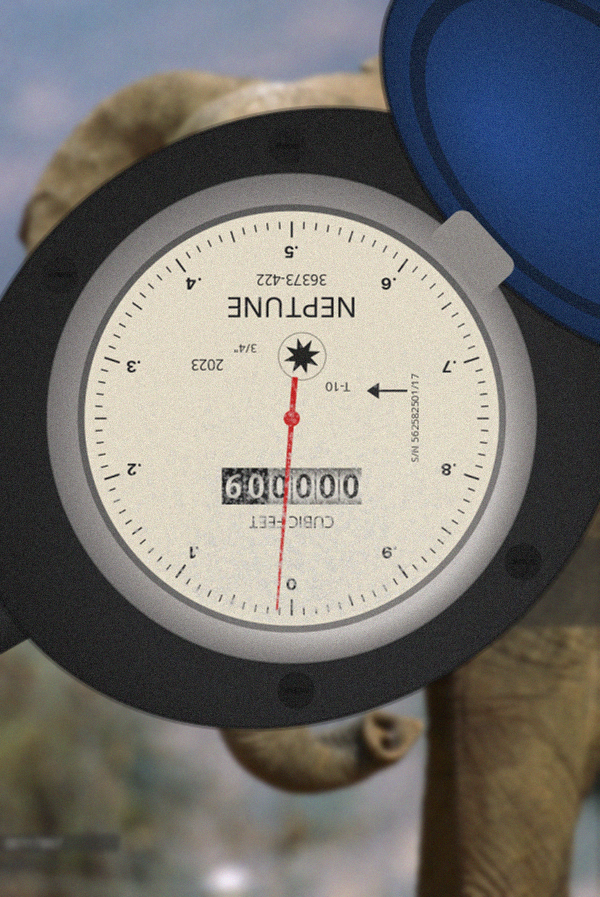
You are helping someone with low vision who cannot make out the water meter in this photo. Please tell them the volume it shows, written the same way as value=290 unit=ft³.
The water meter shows value=9.01 unit=ft³
